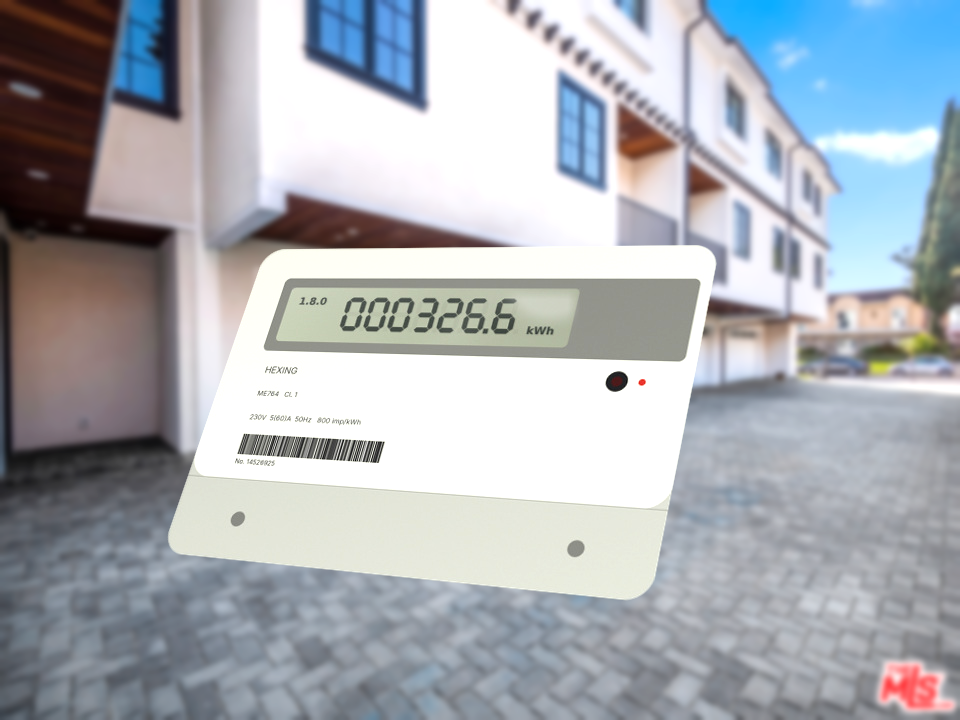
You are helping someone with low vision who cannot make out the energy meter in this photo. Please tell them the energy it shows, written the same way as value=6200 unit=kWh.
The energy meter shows value=326.6 unit=kWh
